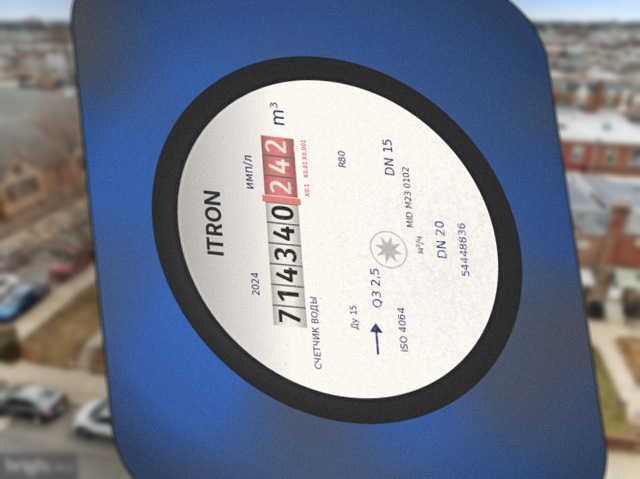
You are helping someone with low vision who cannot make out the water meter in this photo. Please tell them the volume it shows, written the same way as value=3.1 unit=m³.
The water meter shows value=714340.242 unit=m³
